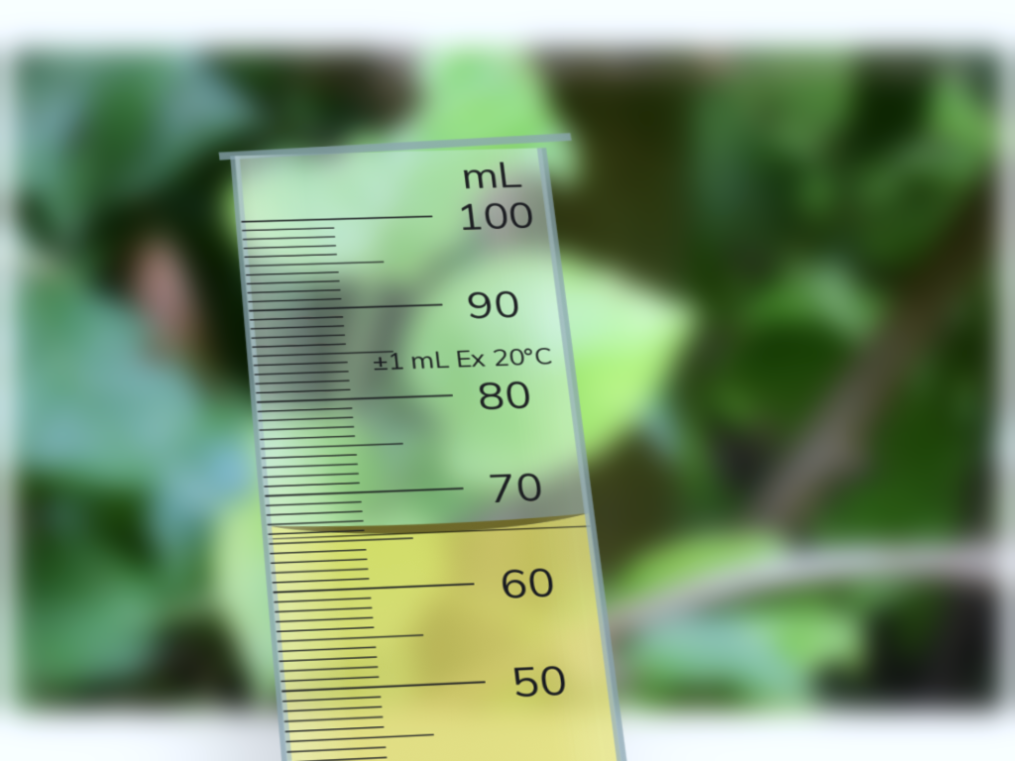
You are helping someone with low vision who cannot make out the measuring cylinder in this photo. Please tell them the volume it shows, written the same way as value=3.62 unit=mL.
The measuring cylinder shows value=65.5 unit=mL
